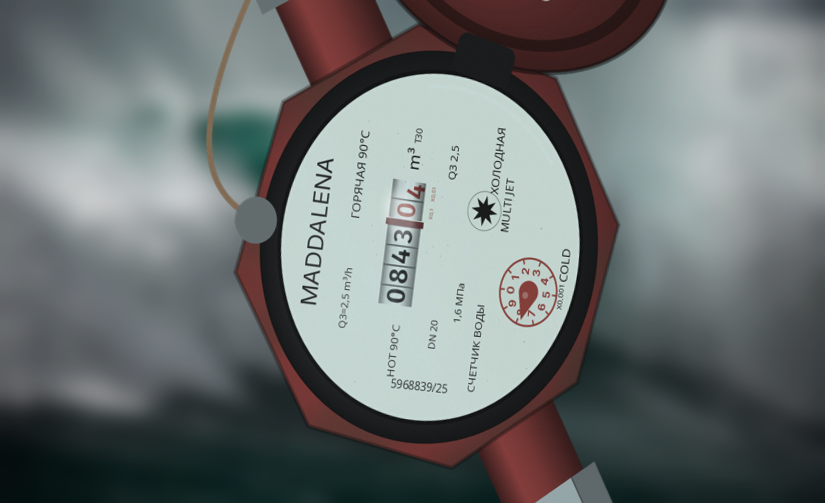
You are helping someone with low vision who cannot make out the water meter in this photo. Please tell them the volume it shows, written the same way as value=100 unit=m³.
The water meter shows value=843.037 unit=m³
